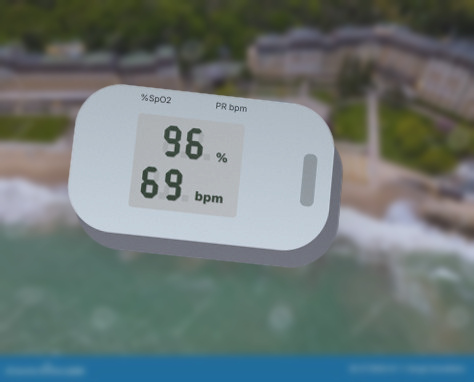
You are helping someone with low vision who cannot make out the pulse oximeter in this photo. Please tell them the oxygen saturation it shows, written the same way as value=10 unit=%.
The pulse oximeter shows value=96 unit=%
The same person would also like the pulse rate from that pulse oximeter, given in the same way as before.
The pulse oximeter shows value=69 unit=bpm
